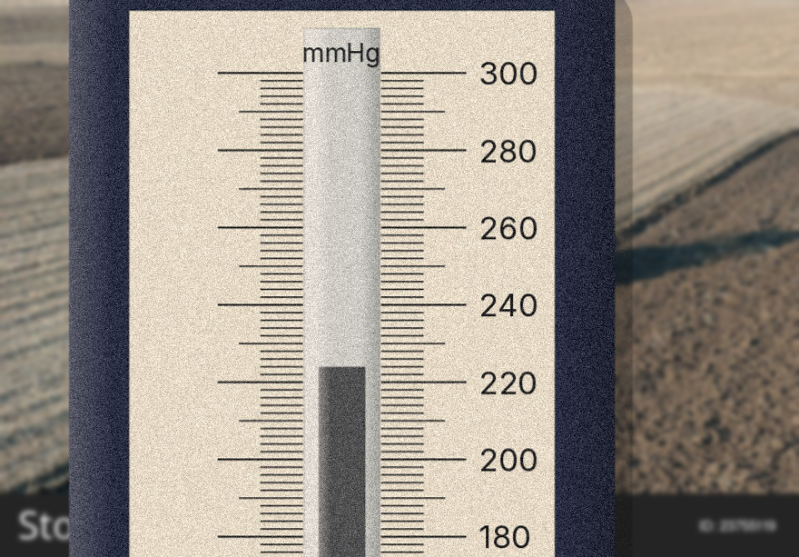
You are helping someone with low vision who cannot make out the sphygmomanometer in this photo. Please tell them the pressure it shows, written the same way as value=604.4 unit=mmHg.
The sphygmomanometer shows value=224 unit=mmHg
